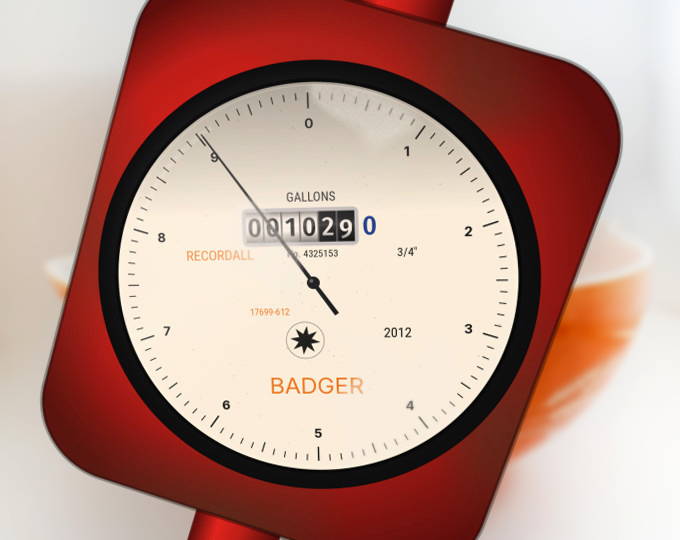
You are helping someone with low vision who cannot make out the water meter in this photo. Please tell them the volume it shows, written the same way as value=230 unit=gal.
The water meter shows value=10289.0 unit=gal
